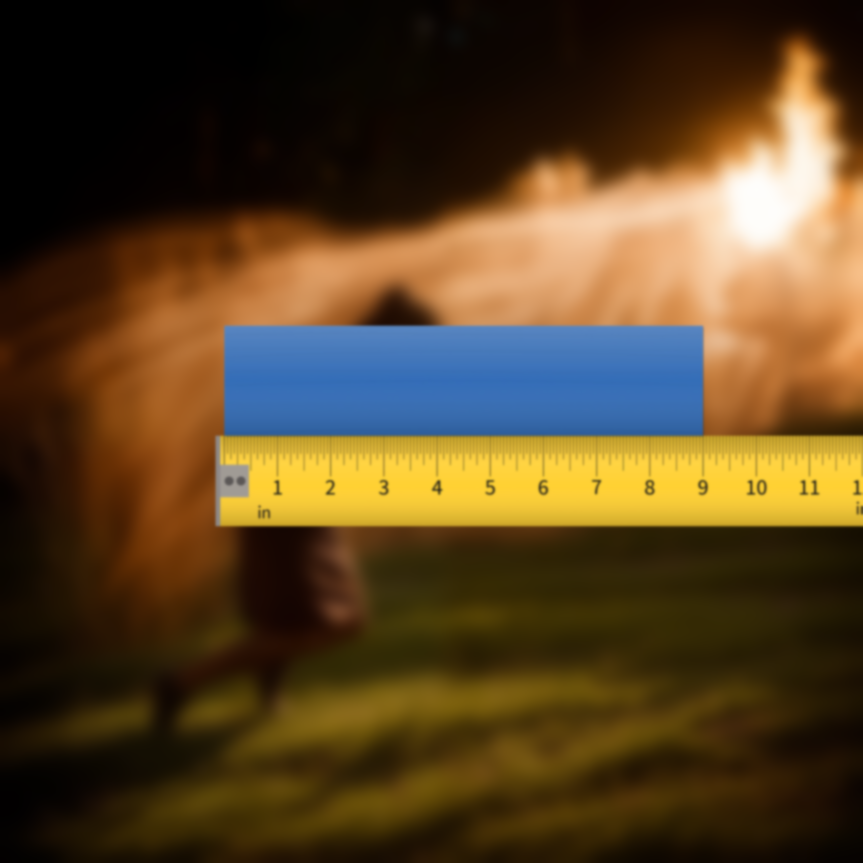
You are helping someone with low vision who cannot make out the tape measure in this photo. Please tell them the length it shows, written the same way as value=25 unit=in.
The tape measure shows value=9 unit=in
